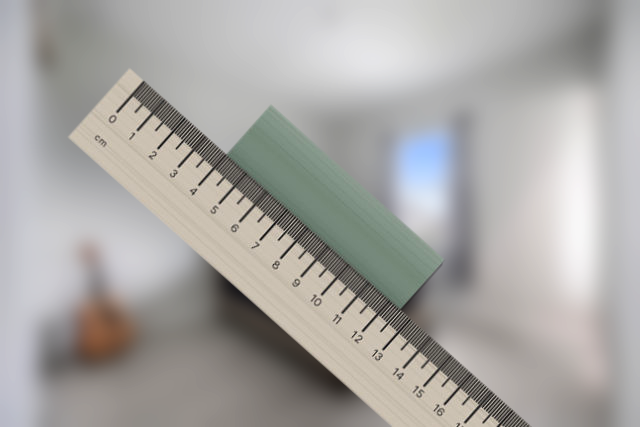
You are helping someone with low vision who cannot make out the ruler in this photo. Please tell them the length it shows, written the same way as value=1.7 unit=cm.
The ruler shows value=8.5 unit=cm
